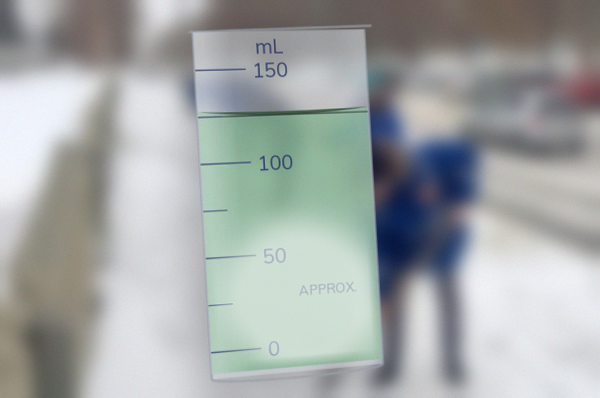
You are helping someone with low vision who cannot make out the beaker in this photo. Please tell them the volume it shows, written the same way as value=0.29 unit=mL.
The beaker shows value=125 unit=mL
